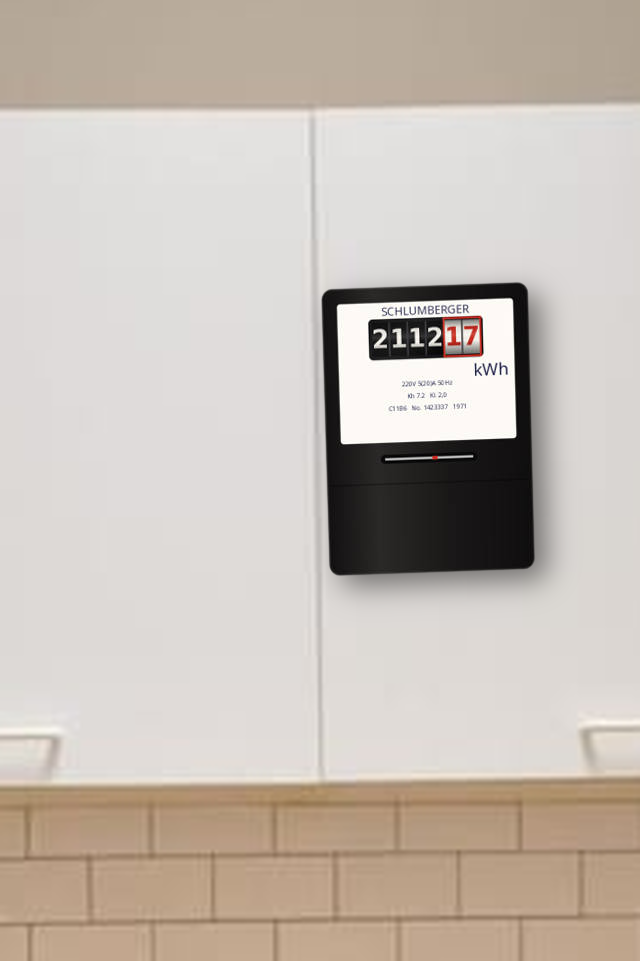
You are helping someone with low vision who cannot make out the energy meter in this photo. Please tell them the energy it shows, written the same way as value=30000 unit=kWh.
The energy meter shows value=2112.17 unit=kWh
